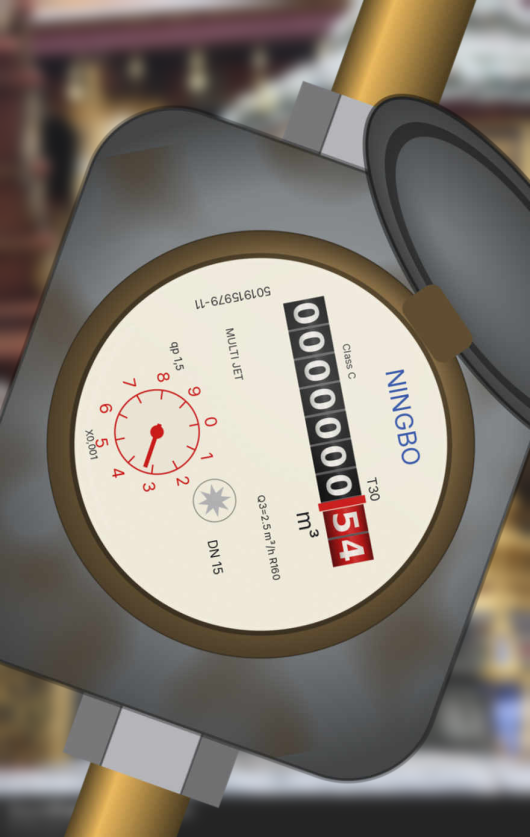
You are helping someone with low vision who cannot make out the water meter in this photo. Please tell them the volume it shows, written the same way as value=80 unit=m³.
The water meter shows value=0.543 unit=m³
